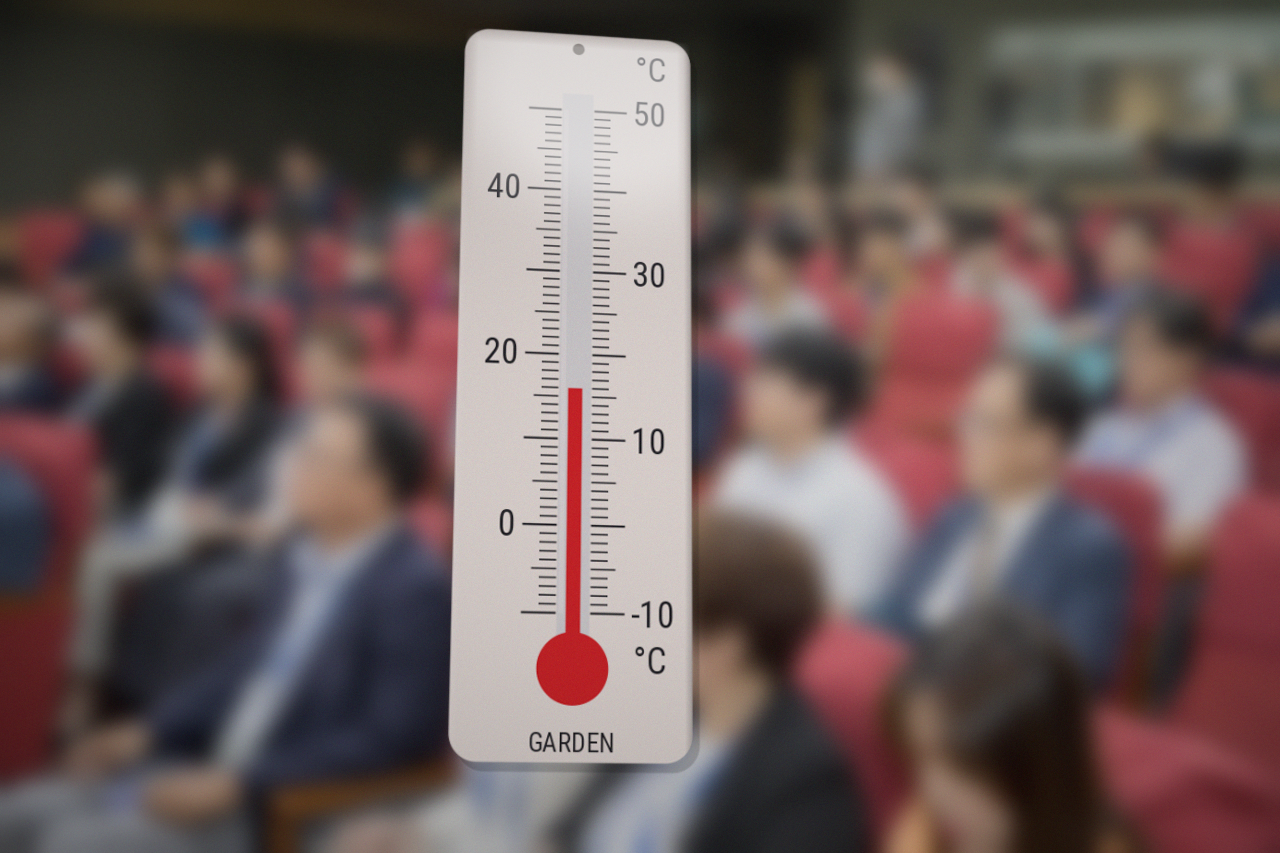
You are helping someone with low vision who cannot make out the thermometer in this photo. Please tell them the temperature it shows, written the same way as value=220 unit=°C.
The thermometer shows value=16 unit=°C
